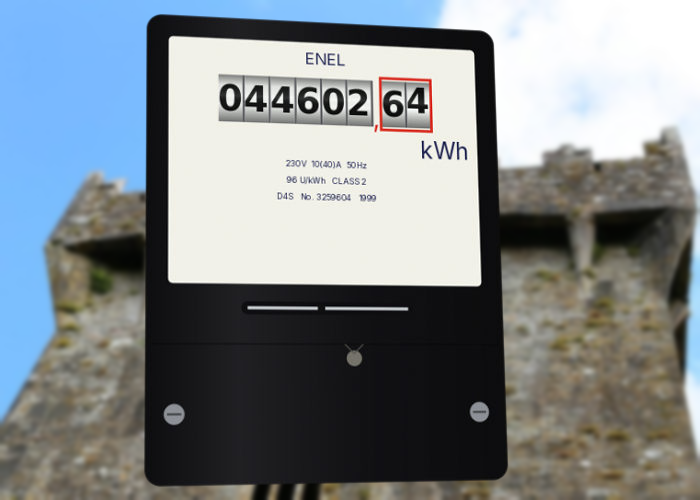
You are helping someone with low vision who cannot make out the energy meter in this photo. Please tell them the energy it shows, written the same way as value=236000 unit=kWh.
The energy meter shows value=44602.64 unit=kWh
